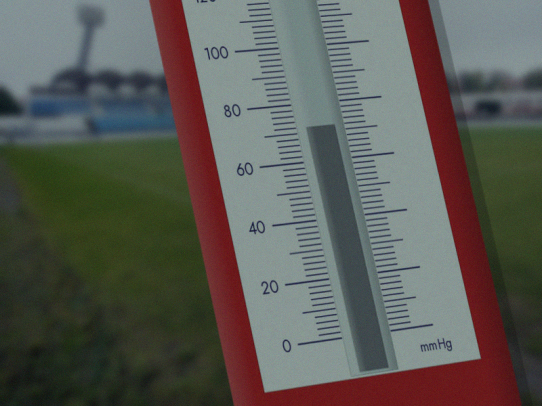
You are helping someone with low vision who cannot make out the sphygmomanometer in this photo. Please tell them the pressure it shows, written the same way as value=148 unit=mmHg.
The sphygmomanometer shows value=72 unit=mmHg
